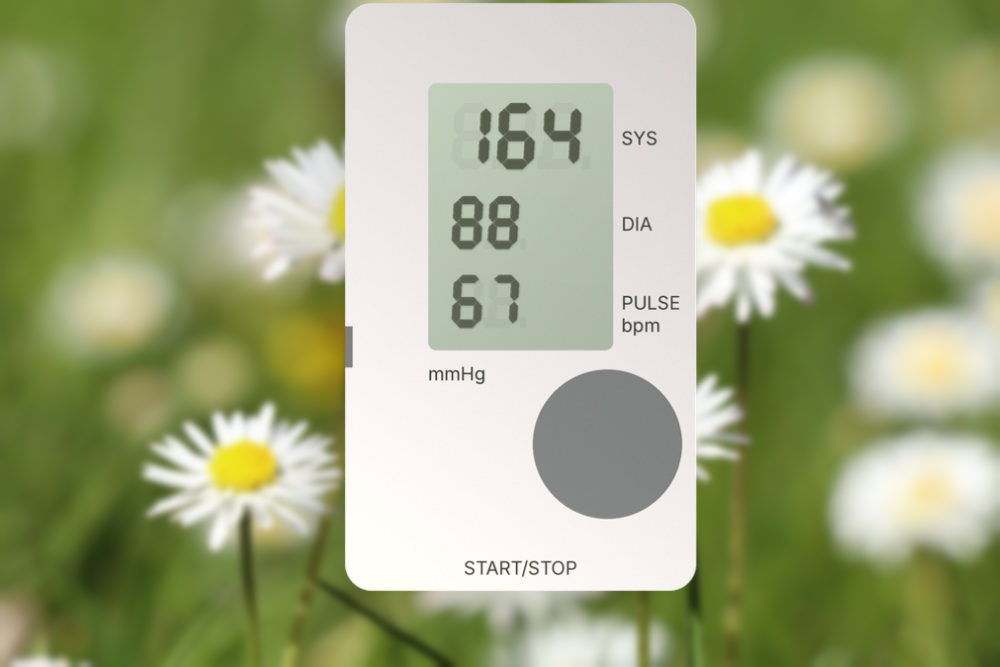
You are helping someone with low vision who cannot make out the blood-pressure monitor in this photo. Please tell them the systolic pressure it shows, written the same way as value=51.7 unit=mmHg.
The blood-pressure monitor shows value=164 unit=mmHg
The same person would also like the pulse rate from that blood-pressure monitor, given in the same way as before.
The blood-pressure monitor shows value=67 unit=bpm
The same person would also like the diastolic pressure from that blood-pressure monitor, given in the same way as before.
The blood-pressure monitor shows value=88 unit=mmHg
